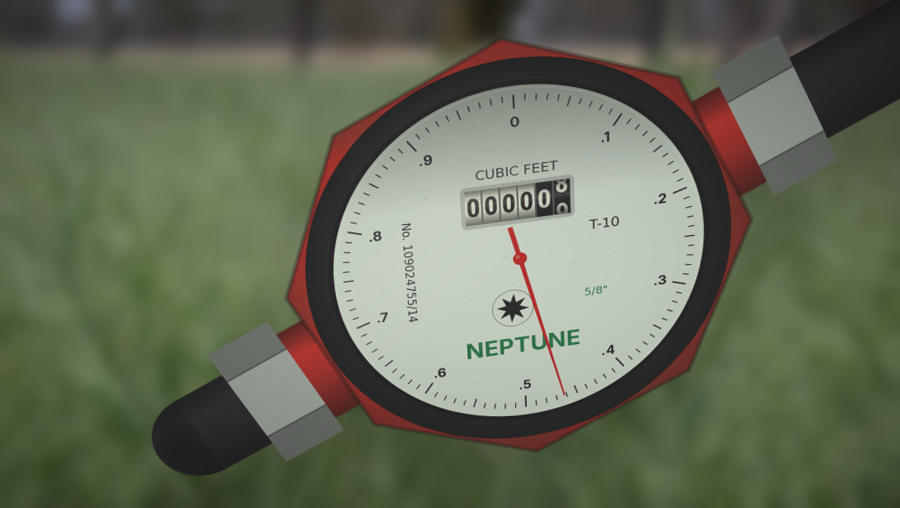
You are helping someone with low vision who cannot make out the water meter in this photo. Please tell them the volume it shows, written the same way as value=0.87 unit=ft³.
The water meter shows value=8.46 unit=ft³
